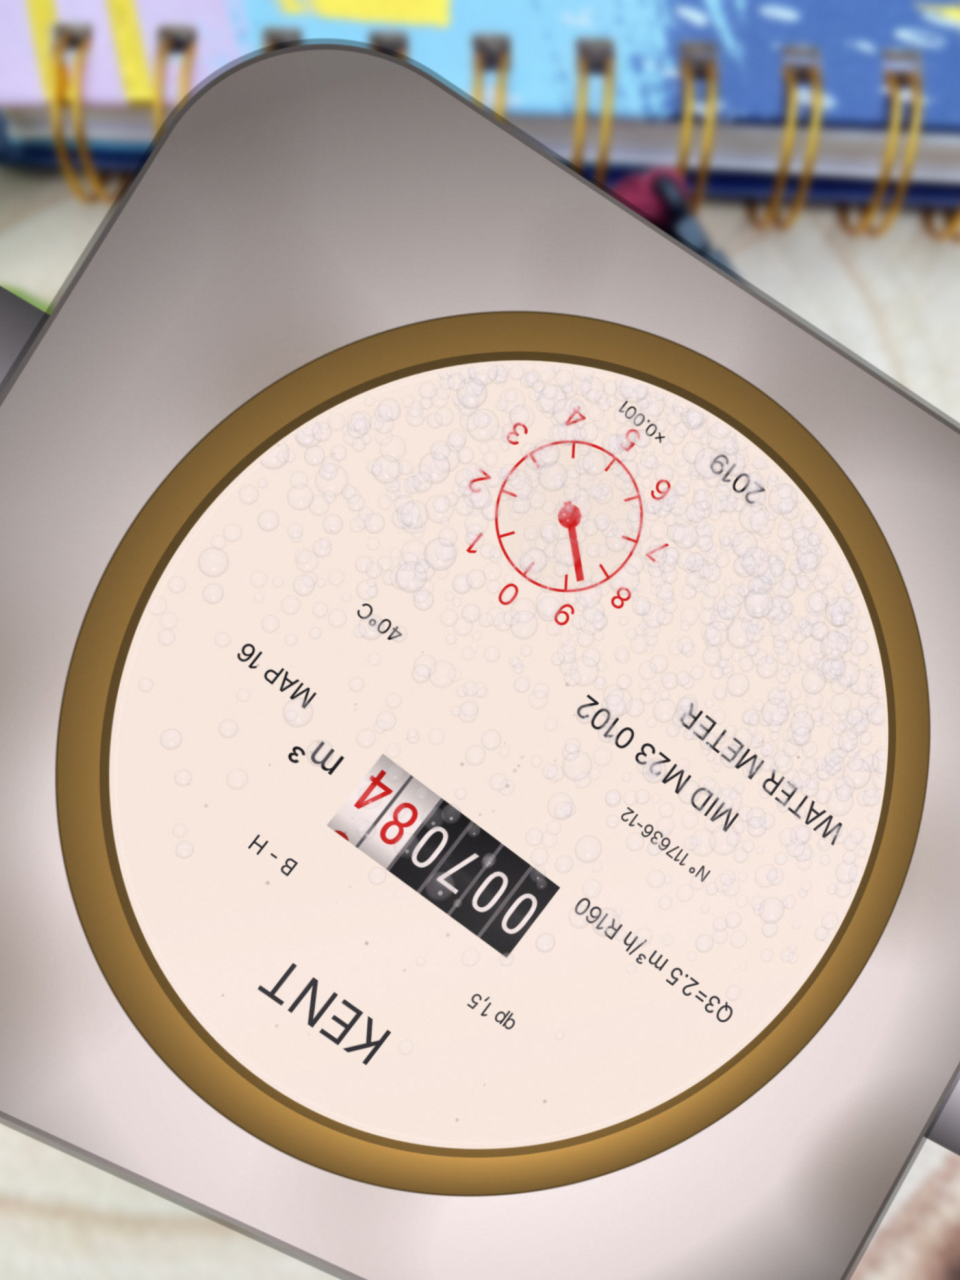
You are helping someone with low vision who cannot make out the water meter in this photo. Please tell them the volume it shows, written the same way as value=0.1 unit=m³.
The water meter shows value=70.838 unit=m³
